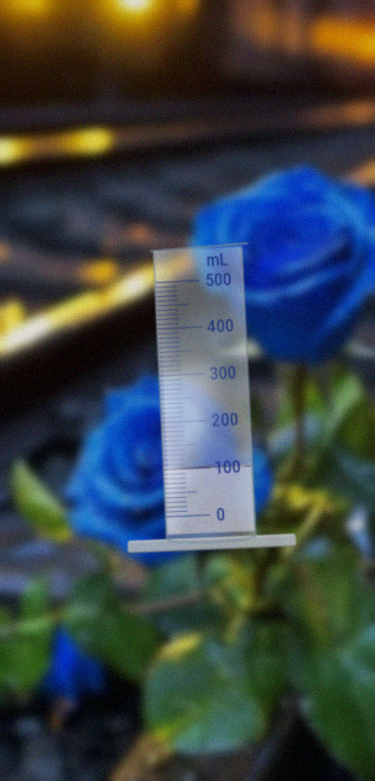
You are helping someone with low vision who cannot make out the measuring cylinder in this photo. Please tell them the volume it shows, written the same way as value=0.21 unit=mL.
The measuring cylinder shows value=100 unit=mL
